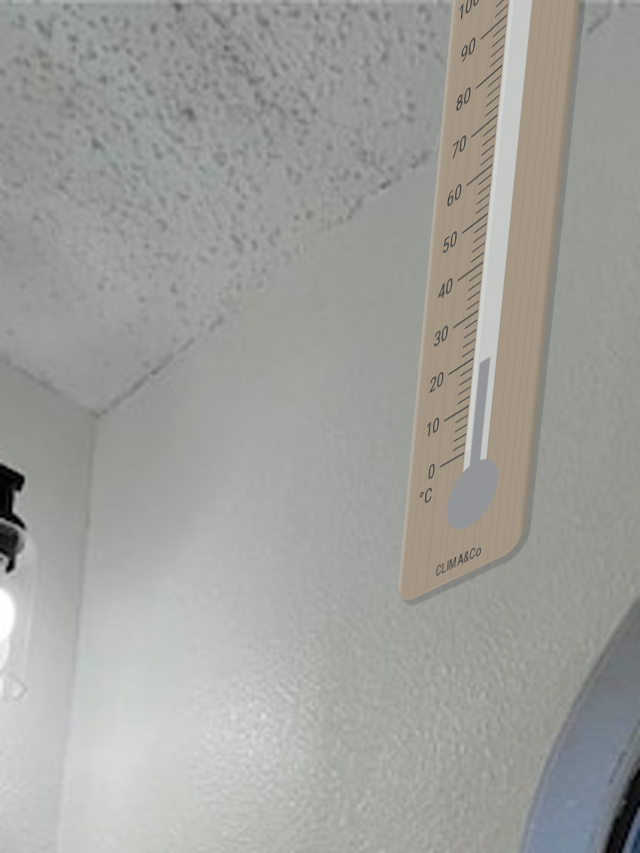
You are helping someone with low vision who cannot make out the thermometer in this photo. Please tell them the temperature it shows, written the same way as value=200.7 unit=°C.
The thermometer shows value=18 unit=°C
